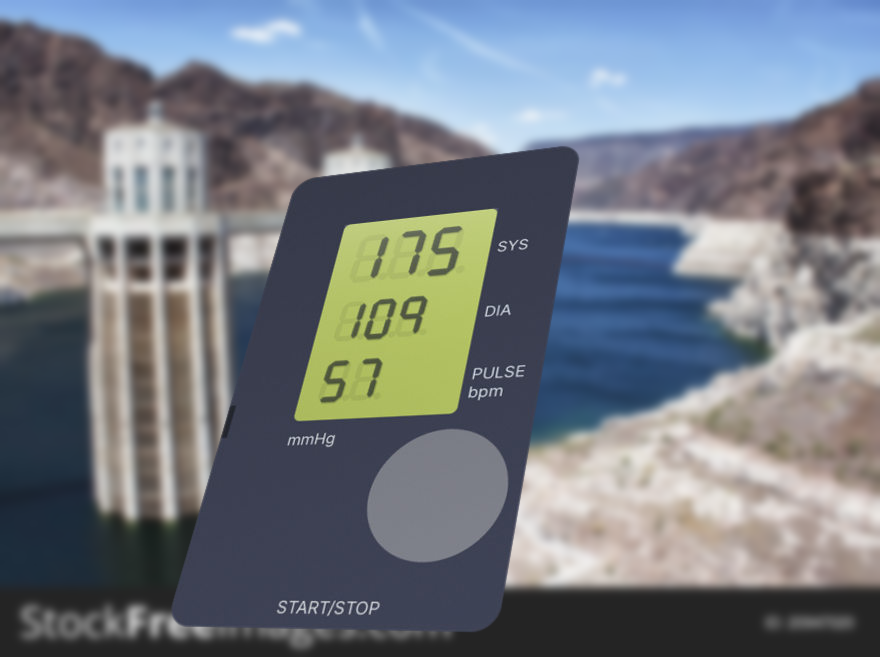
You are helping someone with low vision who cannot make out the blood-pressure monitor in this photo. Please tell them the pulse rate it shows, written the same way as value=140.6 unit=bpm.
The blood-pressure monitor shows value=57 unit=bpm
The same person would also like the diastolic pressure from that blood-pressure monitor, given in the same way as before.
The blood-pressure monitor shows value=109 unit=mmHg
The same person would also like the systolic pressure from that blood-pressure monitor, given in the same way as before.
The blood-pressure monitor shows value=175 unit=mmHg
